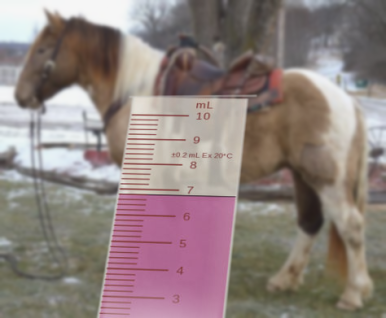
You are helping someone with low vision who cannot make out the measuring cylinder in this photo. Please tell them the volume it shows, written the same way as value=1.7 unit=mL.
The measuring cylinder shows value=6.8 unit=mL
